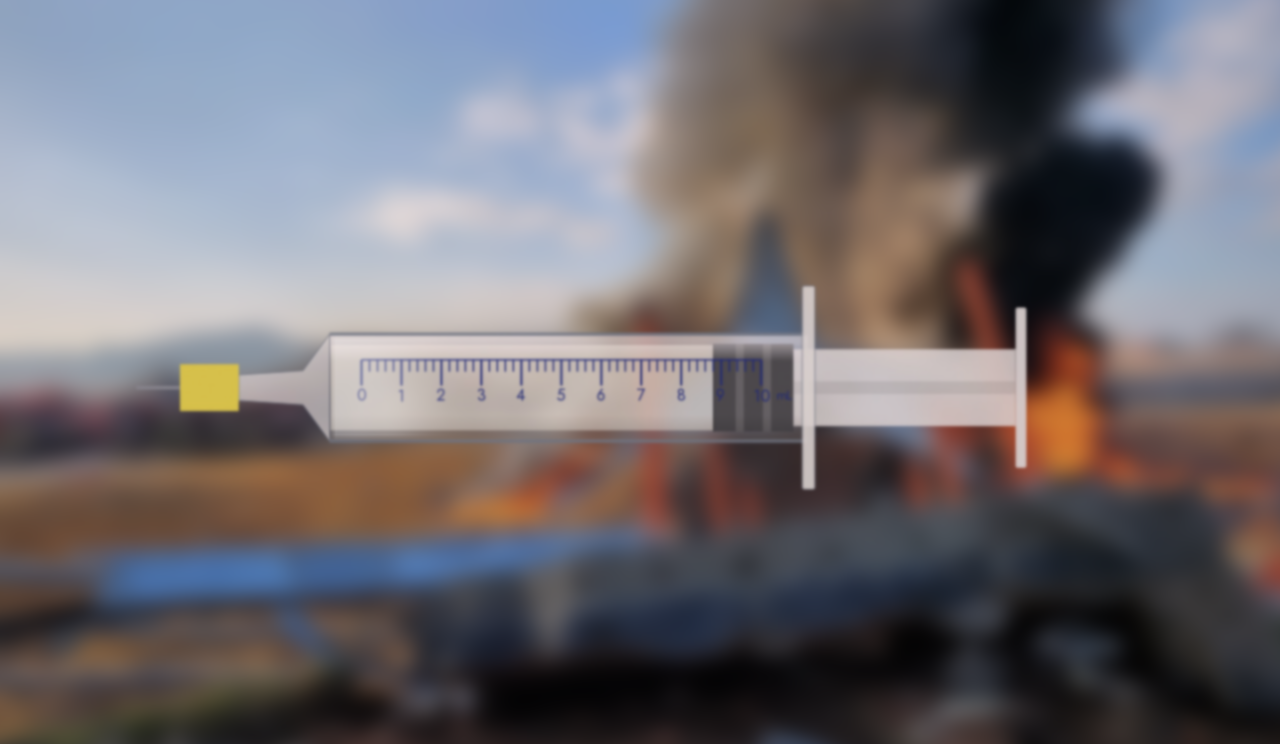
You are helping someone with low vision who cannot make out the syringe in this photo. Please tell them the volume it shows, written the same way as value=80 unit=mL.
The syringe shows value=8.8 unit=mL
